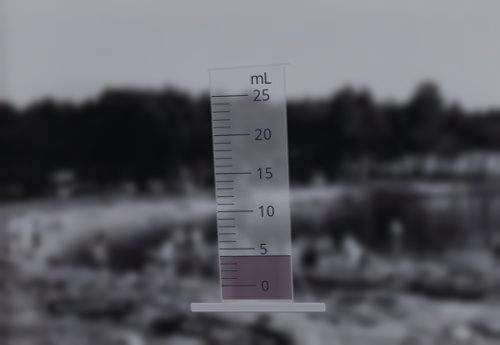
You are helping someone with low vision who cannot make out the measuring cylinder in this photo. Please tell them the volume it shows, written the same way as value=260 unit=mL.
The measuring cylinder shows value=4 unit=mL
